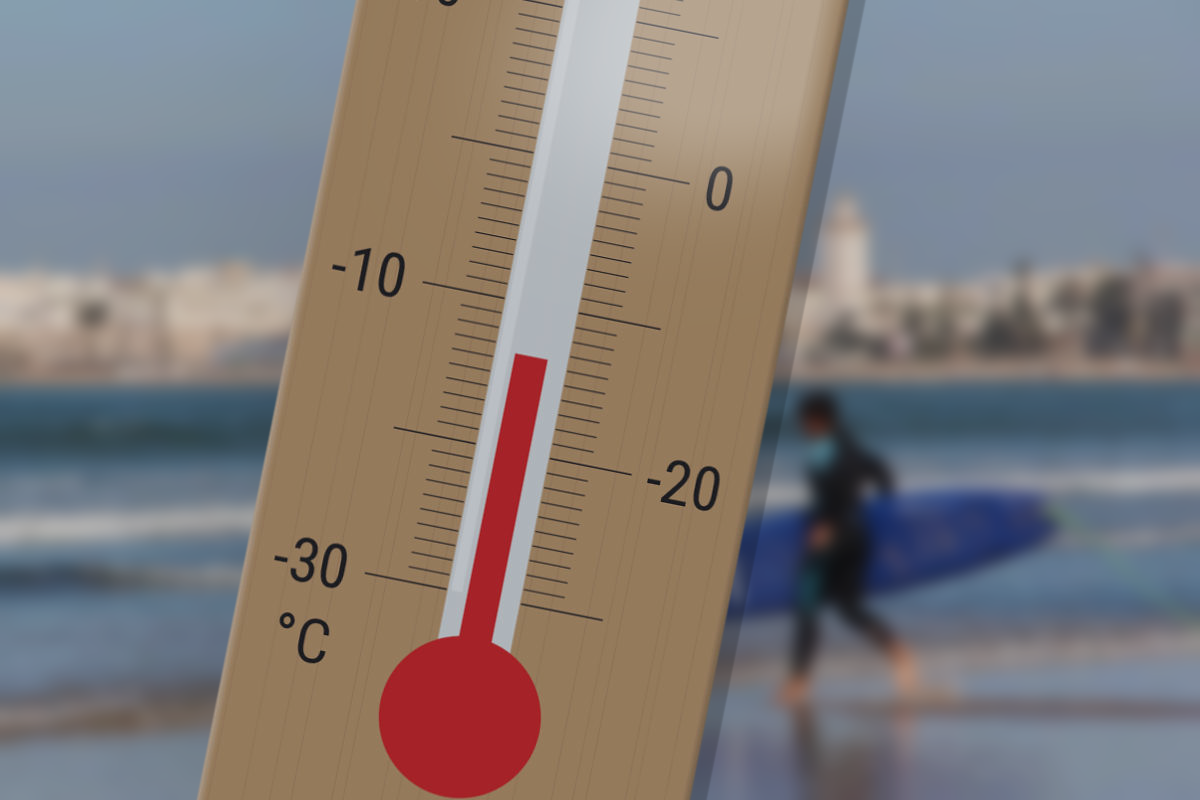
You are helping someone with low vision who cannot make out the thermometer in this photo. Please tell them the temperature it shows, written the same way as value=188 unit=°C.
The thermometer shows value=-13.5 unit=°C
